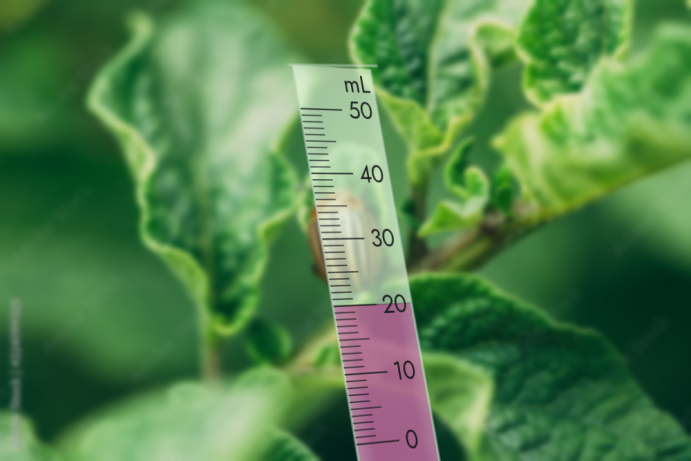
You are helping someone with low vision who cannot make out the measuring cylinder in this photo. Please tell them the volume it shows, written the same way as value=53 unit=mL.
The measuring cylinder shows value=20 unit=mL
